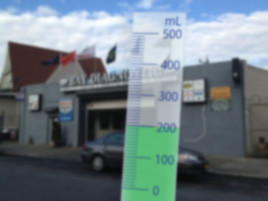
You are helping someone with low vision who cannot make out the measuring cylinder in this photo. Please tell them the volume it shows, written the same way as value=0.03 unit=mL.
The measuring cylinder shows value=200 unit=mL
